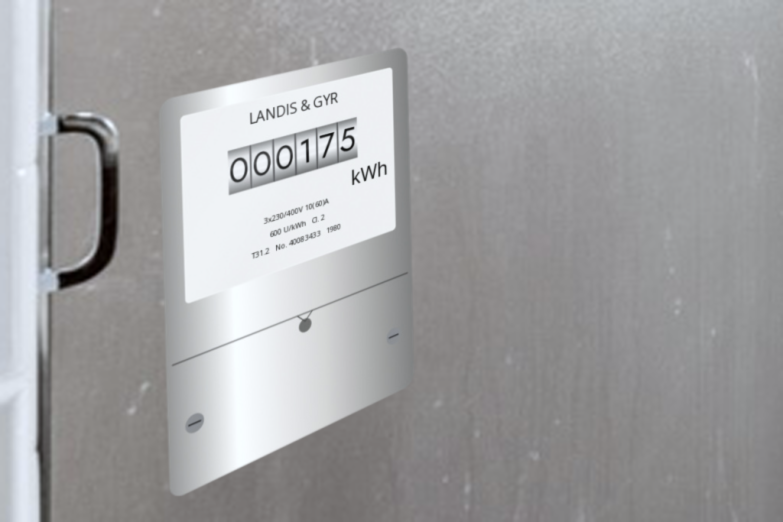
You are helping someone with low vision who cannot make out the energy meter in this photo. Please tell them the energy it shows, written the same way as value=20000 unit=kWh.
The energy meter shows value=175 unit=kWh
